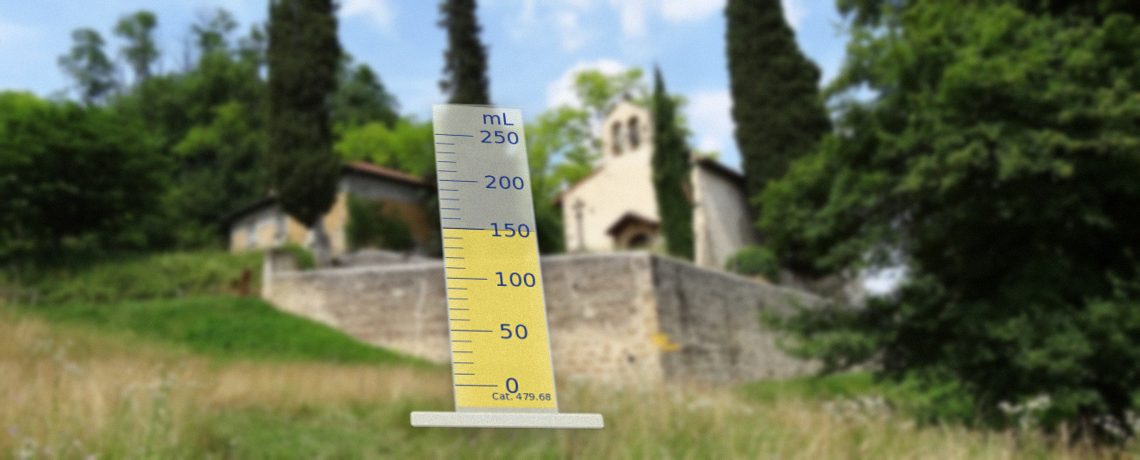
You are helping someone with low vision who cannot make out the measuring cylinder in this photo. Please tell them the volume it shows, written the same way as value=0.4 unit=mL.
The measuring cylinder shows value=150 unit=mL
